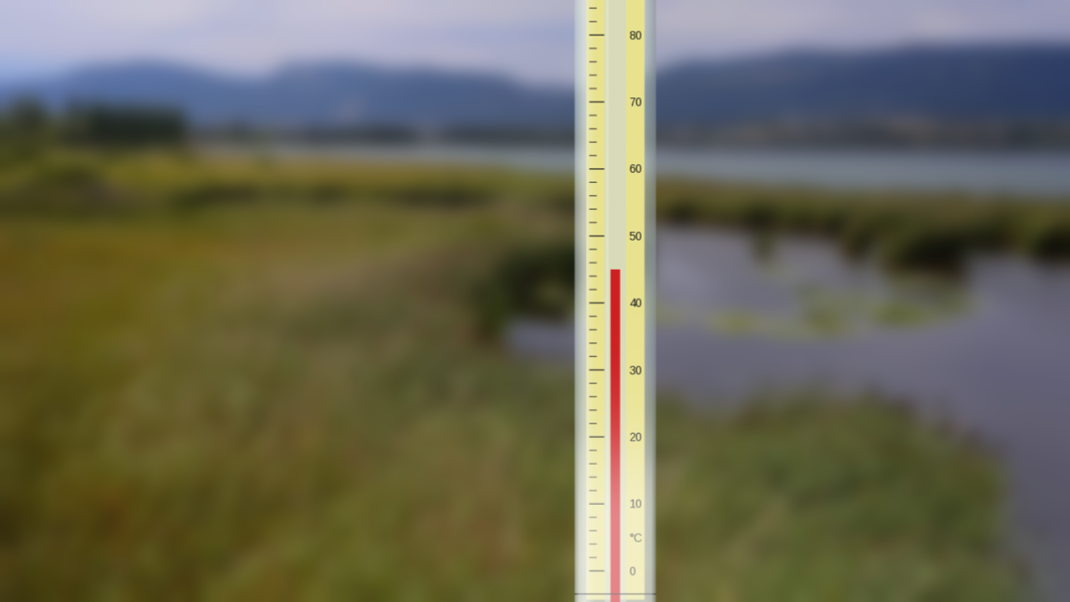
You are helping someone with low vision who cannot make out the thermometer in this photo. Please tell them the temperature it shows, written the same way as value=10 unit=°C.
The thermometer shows value=45 unit=°C
